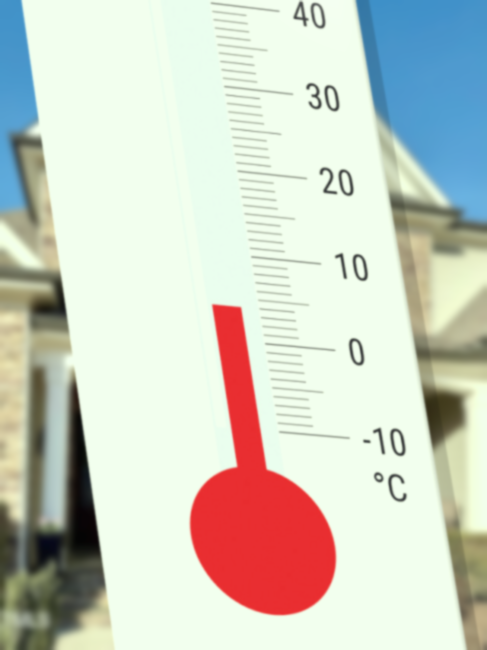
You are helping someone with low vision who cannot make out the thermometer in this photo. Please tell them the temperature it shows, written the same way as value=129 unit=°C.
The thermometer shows value=4 unit=°C
